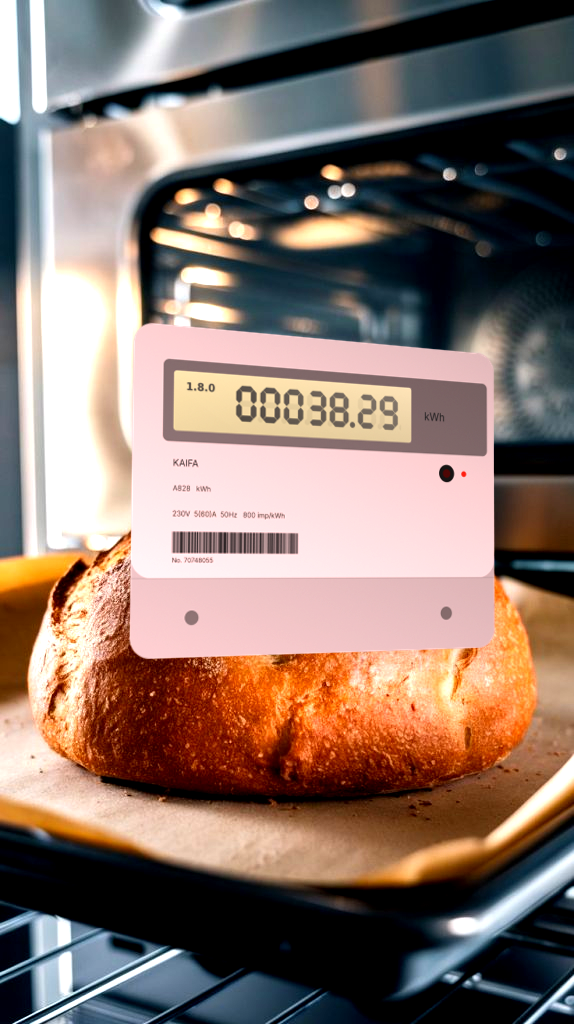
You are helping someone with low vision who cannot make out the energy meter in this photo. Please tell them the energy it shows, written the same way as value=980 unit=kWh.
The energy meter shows value=38.29 unit=kWh
